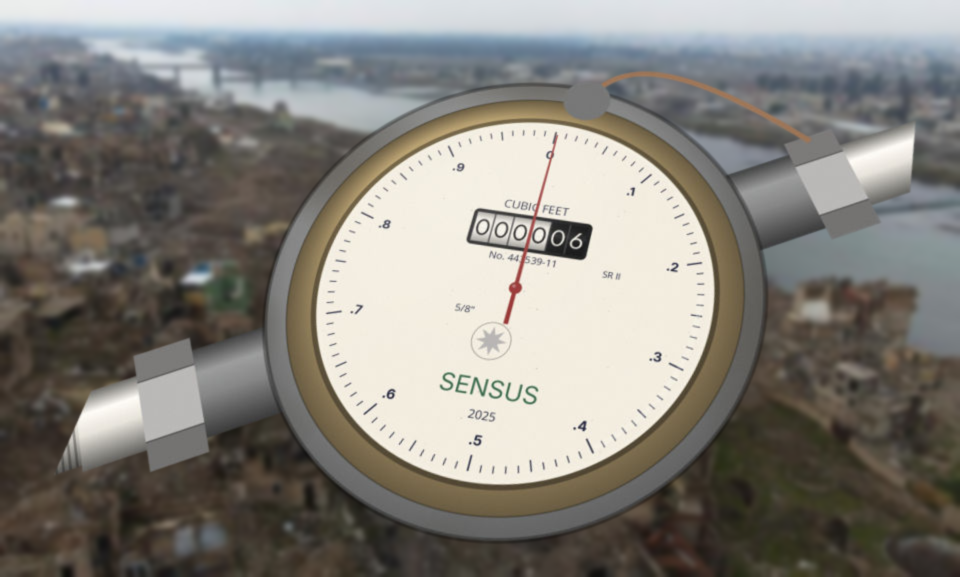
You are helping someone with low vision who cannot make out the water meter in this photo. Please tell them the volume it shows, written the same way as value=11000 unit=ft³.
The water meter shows value=6.00 unit=ft³
